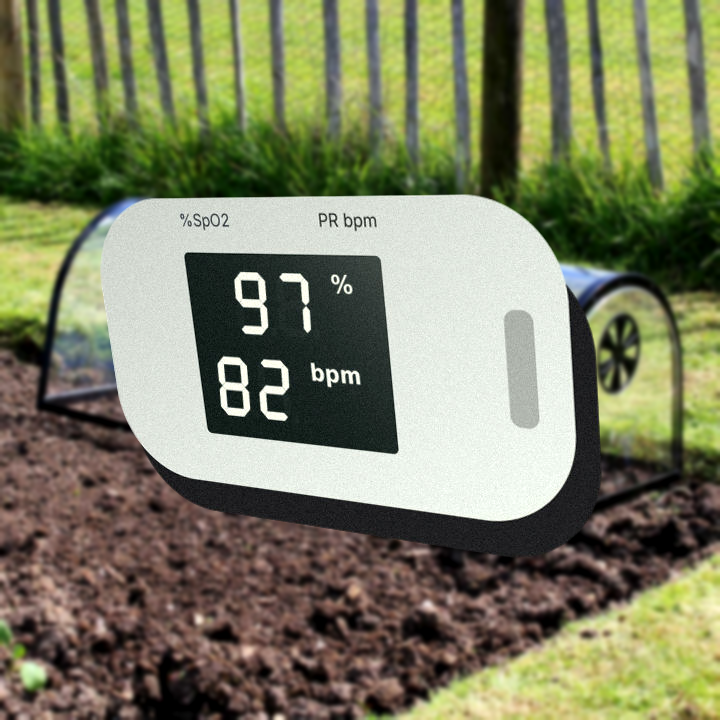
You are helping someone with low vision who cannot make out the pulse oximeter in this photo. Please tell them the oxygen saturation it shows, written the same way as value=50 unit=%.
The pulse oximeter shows value=97 unit=%
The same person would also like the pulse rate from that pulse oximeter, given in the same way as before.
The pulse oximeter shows value=82 unit=bpm
